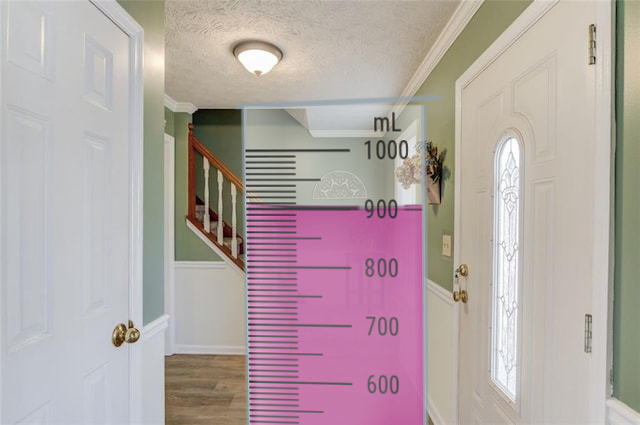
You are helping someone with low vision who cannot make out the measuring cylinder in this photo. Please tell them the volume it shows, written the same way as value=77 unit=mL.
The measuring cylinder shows value=900 unit=mL
